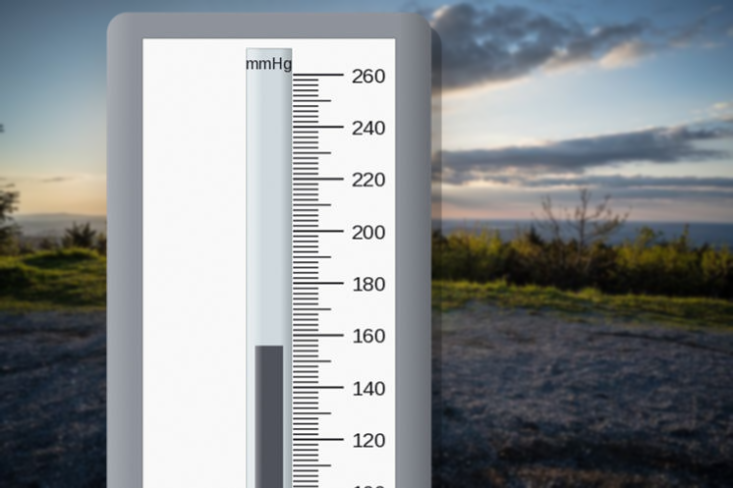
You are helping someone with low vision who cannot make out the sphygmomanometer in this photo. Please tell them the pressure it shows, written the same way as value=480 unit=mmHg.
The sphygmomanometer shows value=156 unit=mmHg
